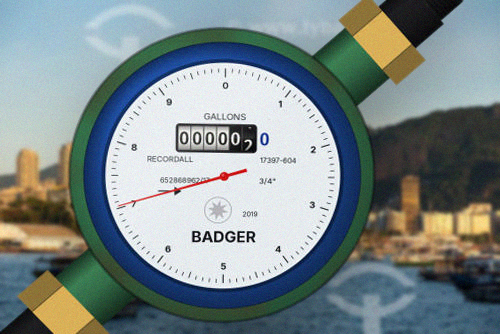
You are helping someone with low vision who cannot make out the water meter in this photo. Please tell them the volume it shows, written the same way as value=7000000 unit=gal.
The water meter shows value=17.0 unit=gal
